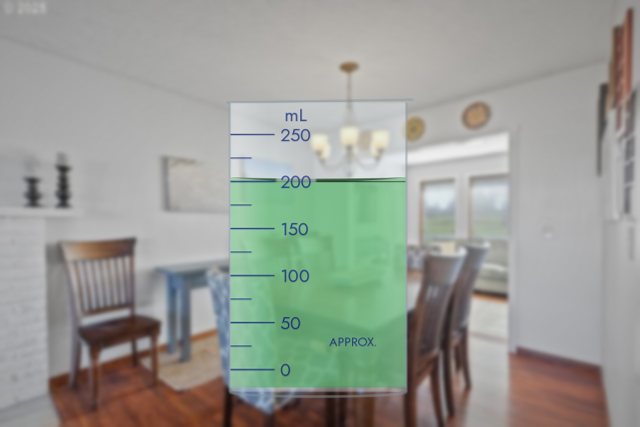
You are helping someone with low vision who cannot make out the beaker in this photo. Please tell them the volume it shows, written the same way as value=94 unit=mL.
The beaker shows value=200 unit=mL
